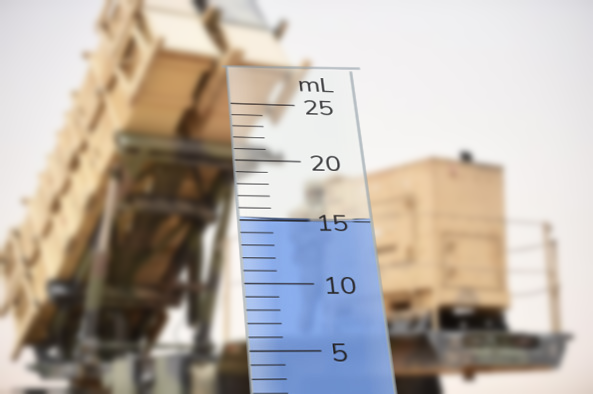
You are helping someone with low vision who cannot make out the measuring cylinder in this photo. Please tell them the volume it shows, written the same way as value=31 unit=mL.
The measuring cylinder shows value=15 unit=mL
